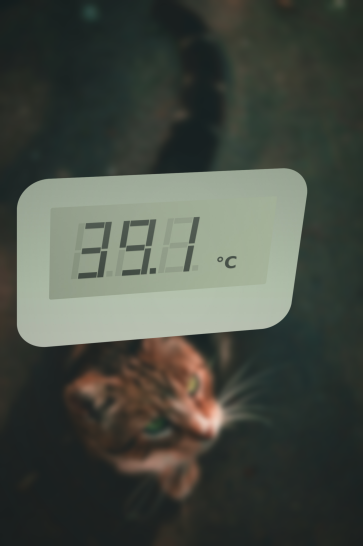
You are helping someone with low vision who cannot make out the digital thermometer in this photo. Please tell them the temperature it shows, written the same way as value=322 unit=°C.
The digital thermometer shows value=39.1 unit=°C
